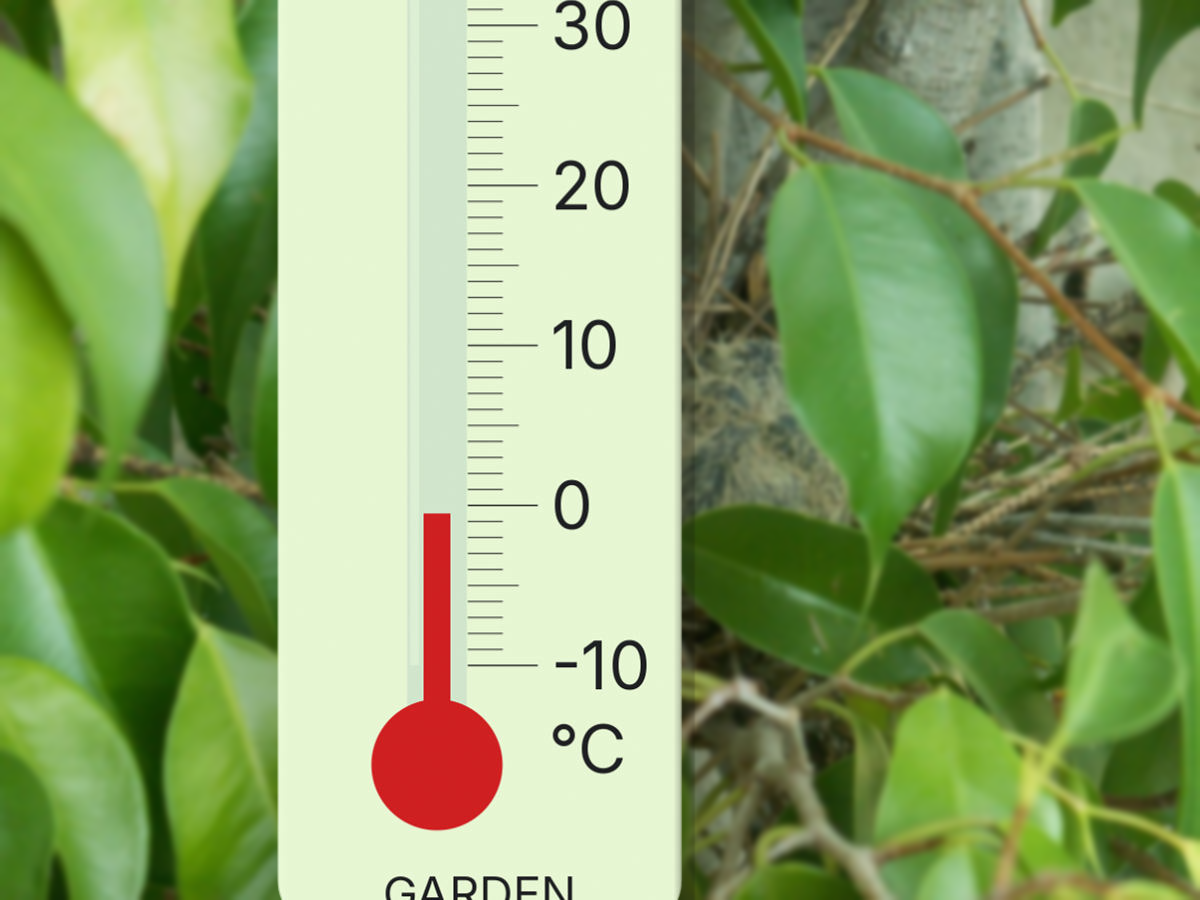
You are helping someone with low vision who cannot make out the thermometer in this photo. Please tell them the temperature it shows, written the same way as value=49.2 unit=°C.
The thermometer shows value=-0.5 unit=°C
